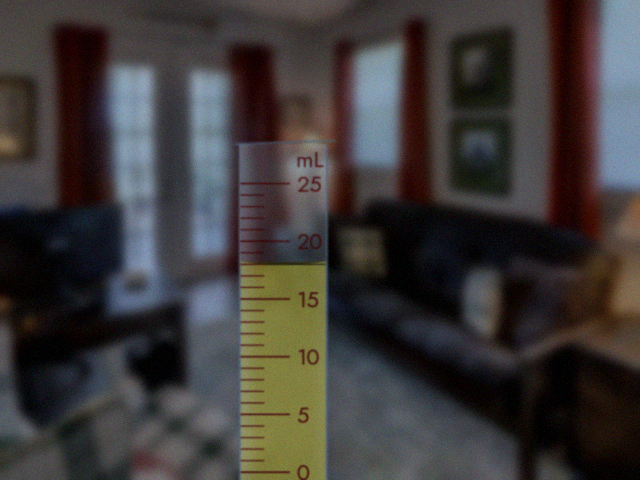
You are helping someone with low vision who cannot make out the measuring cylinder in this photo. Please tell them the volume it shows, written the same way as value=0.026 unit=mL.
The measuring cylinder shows value=18 unit=mL
